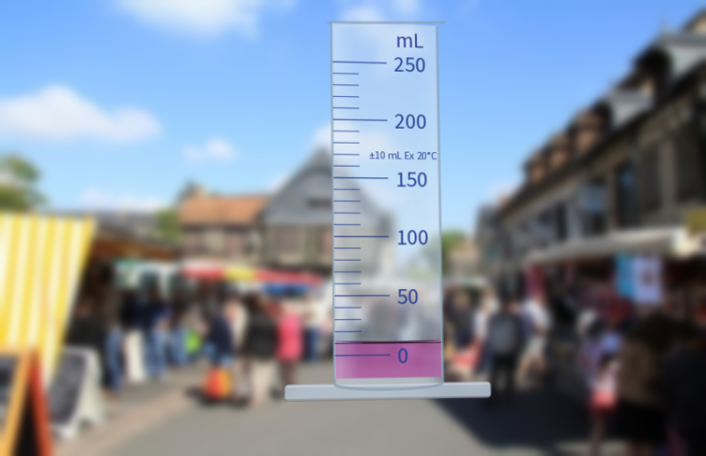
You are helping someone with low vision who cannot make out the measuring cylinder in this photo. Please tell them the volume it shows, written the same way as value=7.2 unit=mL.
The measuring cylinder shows value=10 unit=mL
